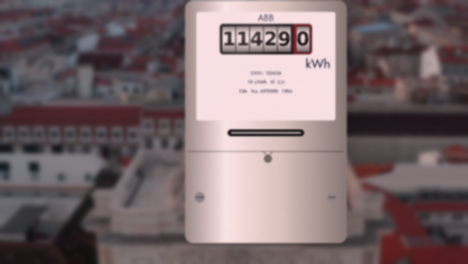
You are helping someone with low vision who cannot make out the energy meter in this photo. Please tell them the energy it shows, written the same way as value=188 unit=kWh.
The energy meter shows value=11429.0 unit=kWh
